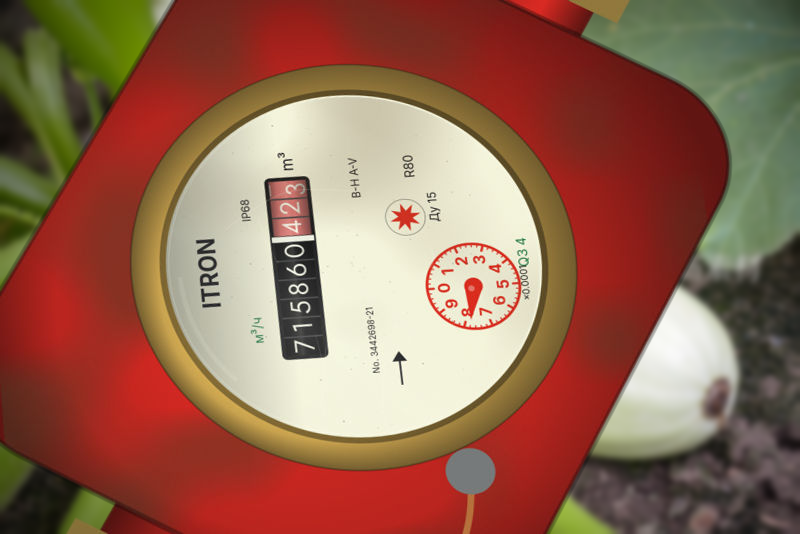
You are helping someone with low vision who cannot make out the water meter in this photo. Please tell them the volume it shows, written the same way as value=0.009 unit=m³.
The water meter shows value=715860.4227 unit=m³
